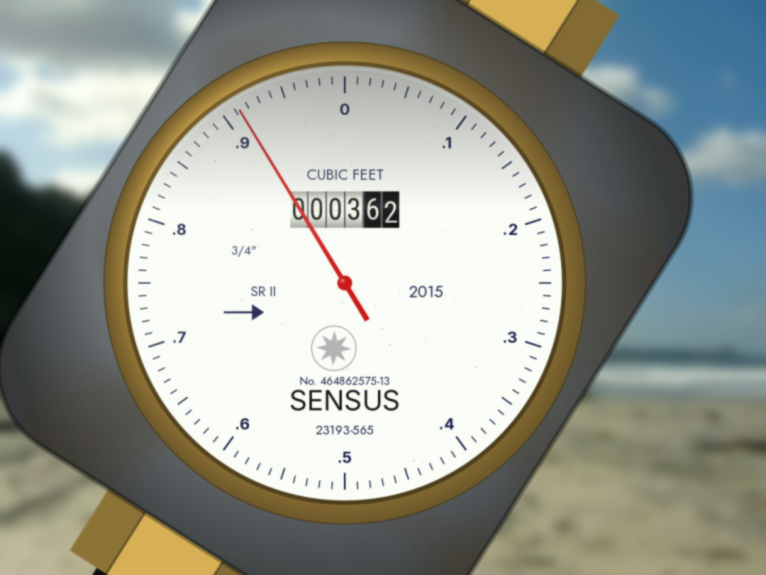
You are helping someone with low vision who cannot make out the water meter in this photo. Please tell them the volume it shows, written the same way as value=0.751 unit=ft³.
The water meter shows value=361.91 unit=ft³
